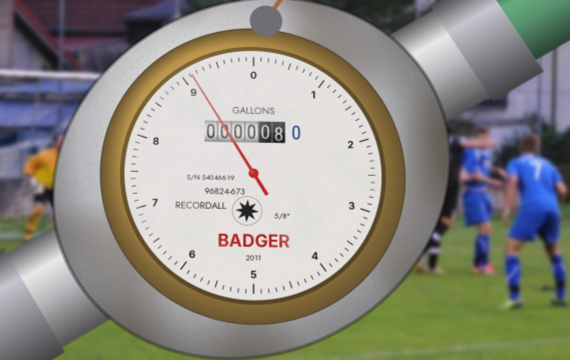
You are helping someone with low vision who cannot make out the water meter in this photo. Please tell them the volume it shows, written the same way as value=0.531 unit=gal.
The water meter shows value=79.1 unit=gal
